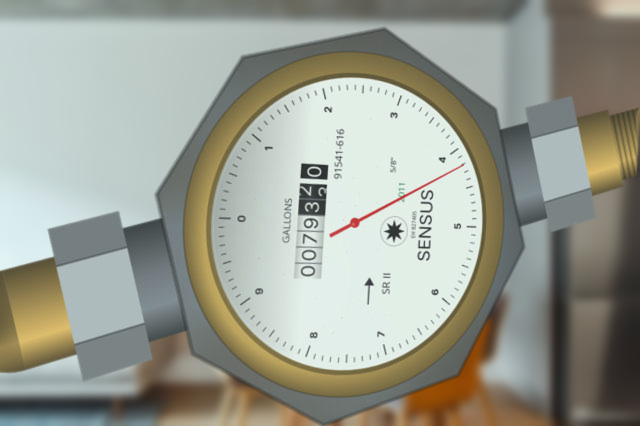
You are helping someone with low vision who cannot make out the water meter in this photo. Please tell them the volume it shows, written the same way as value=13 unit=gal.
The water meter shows value=79324.2 unit=gal
